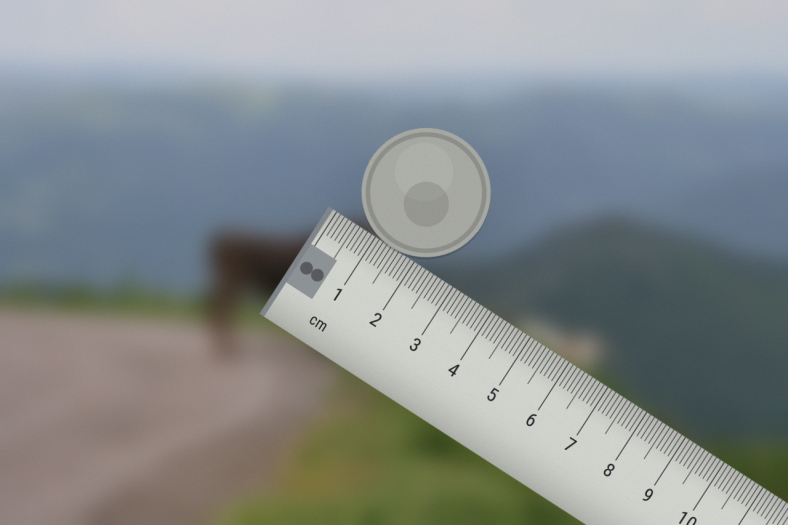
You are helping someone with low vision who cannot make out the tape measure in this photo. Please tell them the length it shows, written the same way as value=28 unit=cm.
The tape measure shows value=2.8 unit=cm
